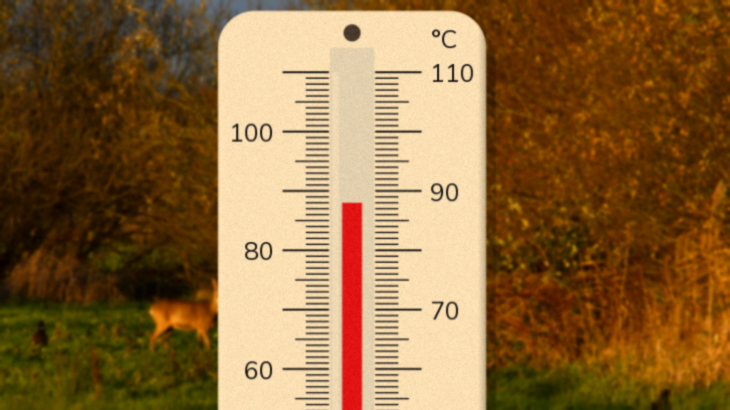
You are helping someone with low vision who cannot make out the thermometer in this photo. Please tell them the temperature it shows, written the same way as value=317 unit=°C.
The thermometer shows value=88 unit=°C
